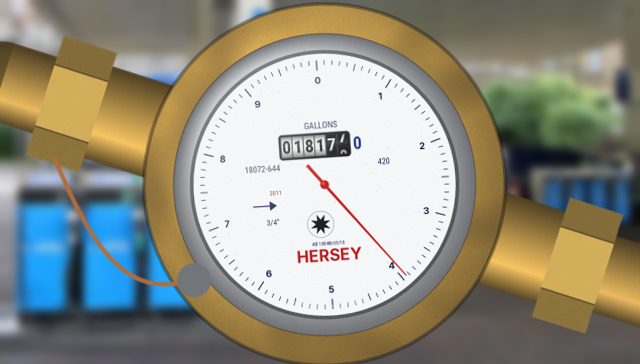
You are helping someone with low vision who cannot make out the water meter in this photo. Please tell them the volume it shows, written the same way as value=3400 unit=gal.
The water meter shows value=181773.9 unit=gal
